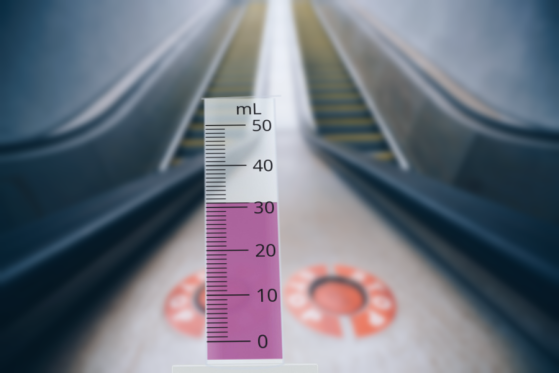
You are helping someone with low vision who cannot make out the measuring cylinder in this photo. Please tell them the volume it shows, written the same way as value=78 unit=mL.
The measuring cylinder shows value=31 unit=mL
